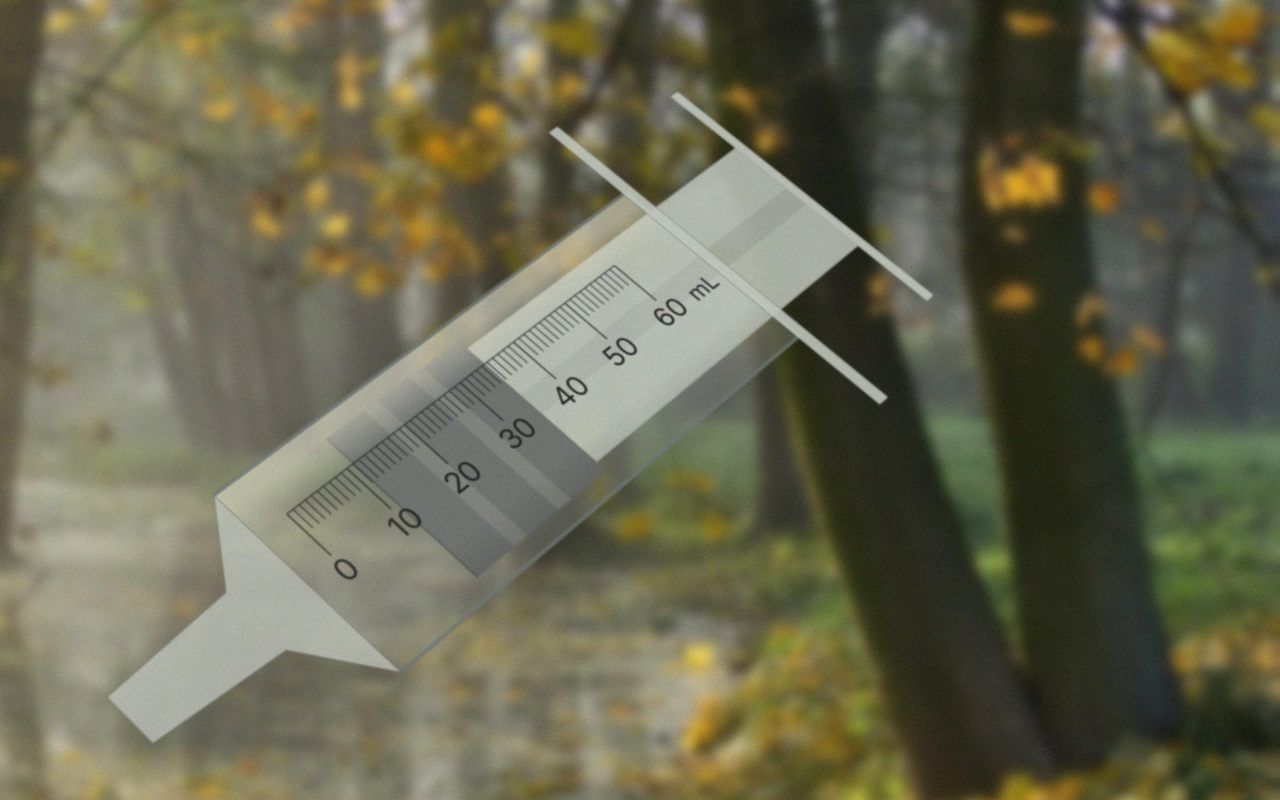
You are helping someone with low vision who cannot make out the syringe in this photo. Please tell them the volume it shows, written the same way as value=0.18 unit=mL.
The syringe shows value=11 unit=mL
